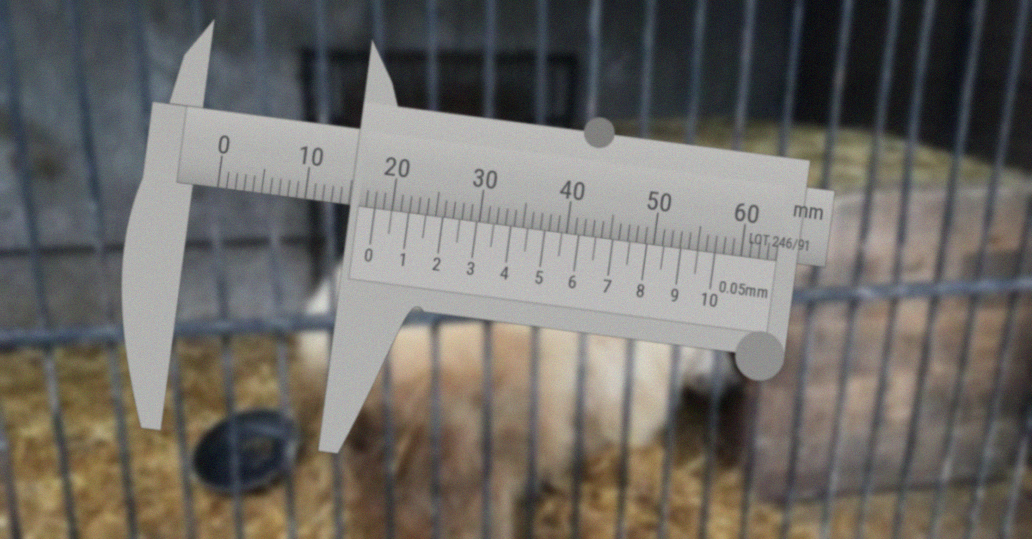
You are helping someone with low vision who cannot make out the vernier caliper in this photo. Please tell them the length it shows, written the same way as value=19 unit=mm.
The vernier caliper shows value=18.0 unit=mm
